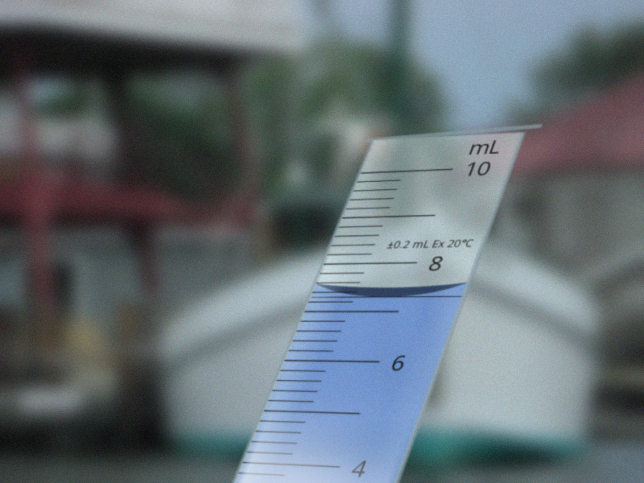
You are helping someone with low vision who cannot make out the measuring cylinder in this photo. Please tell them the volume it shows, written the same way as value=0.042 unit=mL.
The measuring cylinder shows value=7.3 unit=mL
